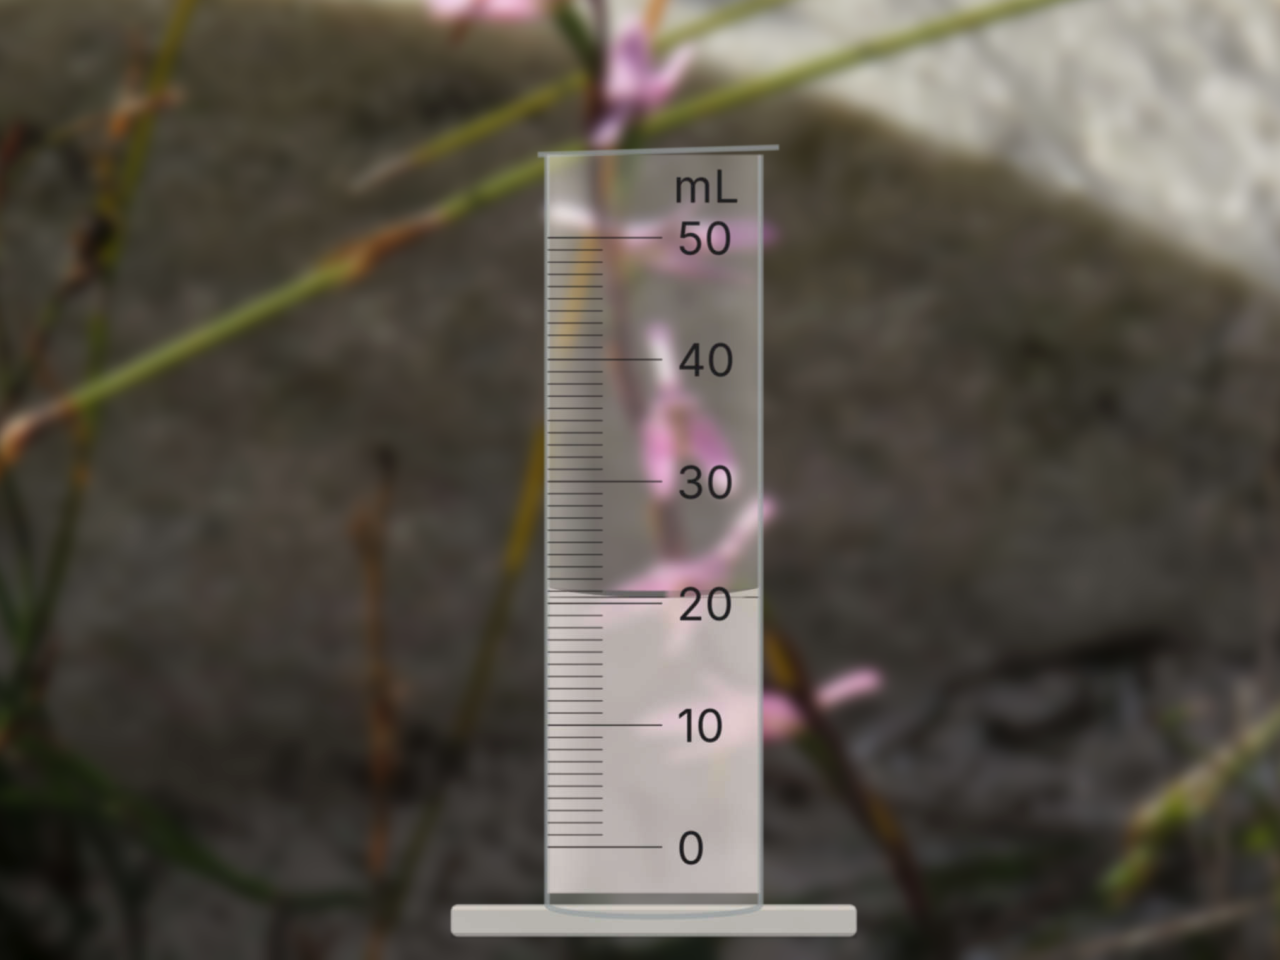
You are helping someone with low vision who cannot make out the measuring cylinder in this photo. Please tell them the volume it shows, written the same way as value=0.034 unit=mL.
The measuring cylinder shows value=20.5 unit=mL
